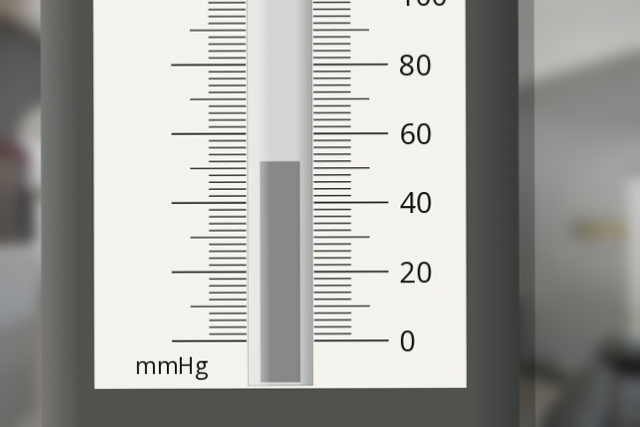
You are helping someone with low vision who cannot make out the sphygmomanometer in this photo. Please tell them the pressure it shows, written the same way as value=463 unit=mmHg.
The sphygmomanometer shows value=52 unit=mmHg
